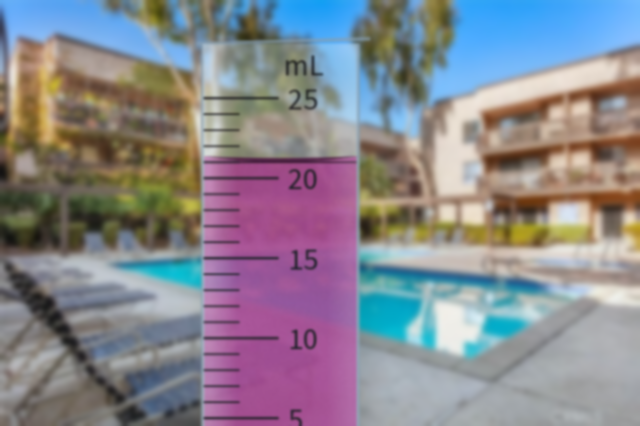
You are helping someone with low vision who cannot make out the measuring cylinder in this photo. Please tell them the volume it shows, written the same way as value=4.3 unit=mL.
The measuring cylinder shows value=21 unit=mL
